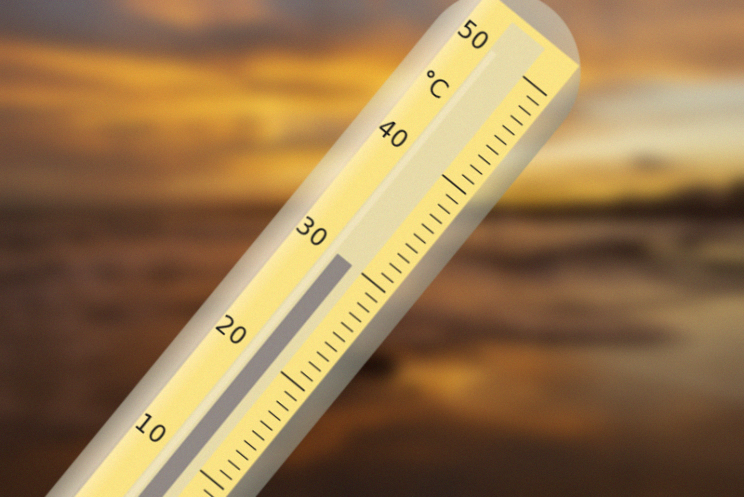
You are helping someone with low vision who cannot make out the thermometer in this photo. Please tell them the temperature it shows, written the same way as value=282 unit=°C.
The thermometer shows value=30 unit=°C
